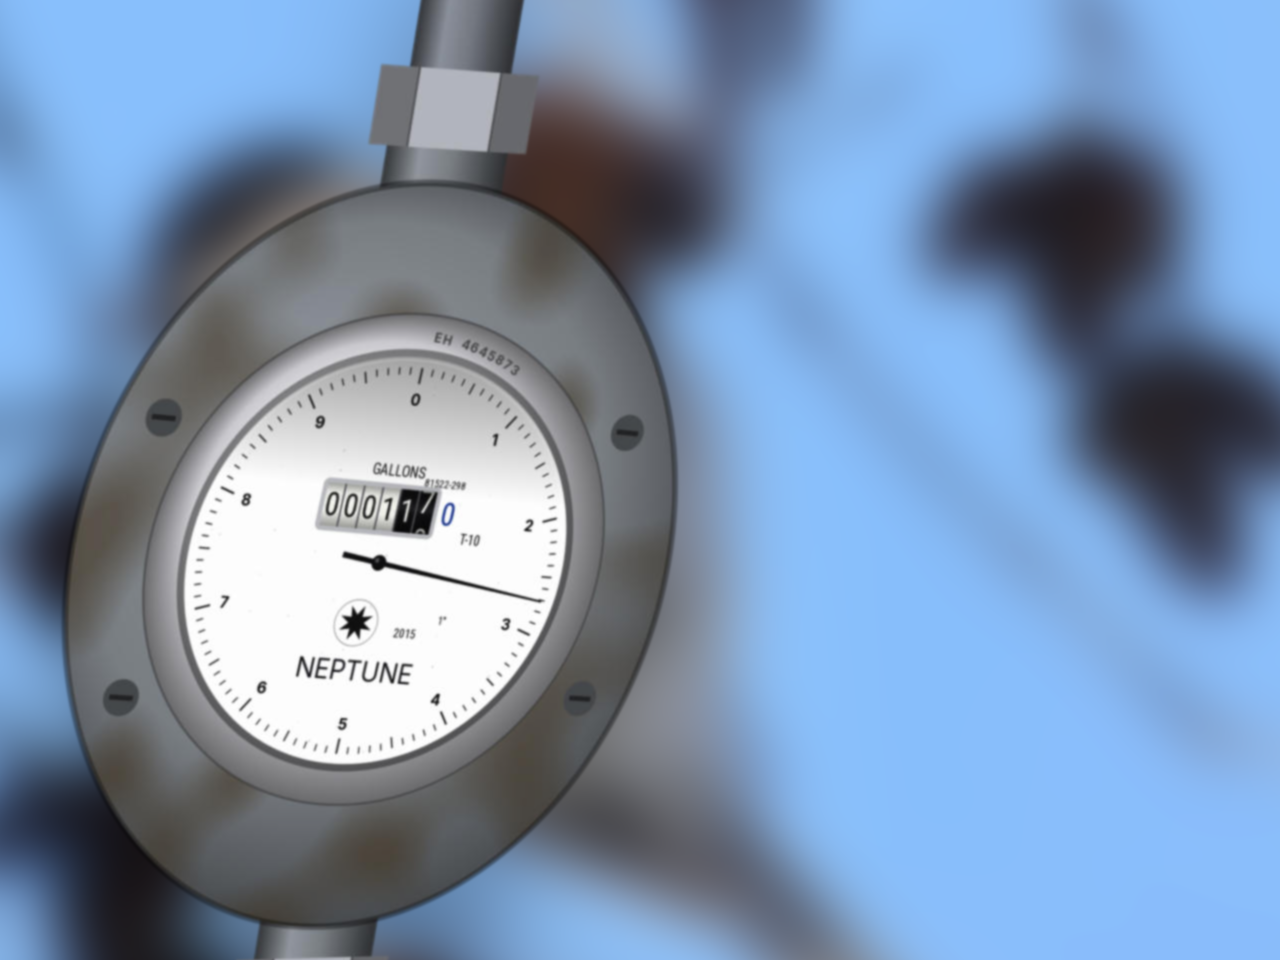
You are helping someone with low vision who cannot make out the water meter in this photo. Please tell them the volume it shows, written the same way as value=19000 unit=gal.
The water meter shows value=1172.7 unit=gal
